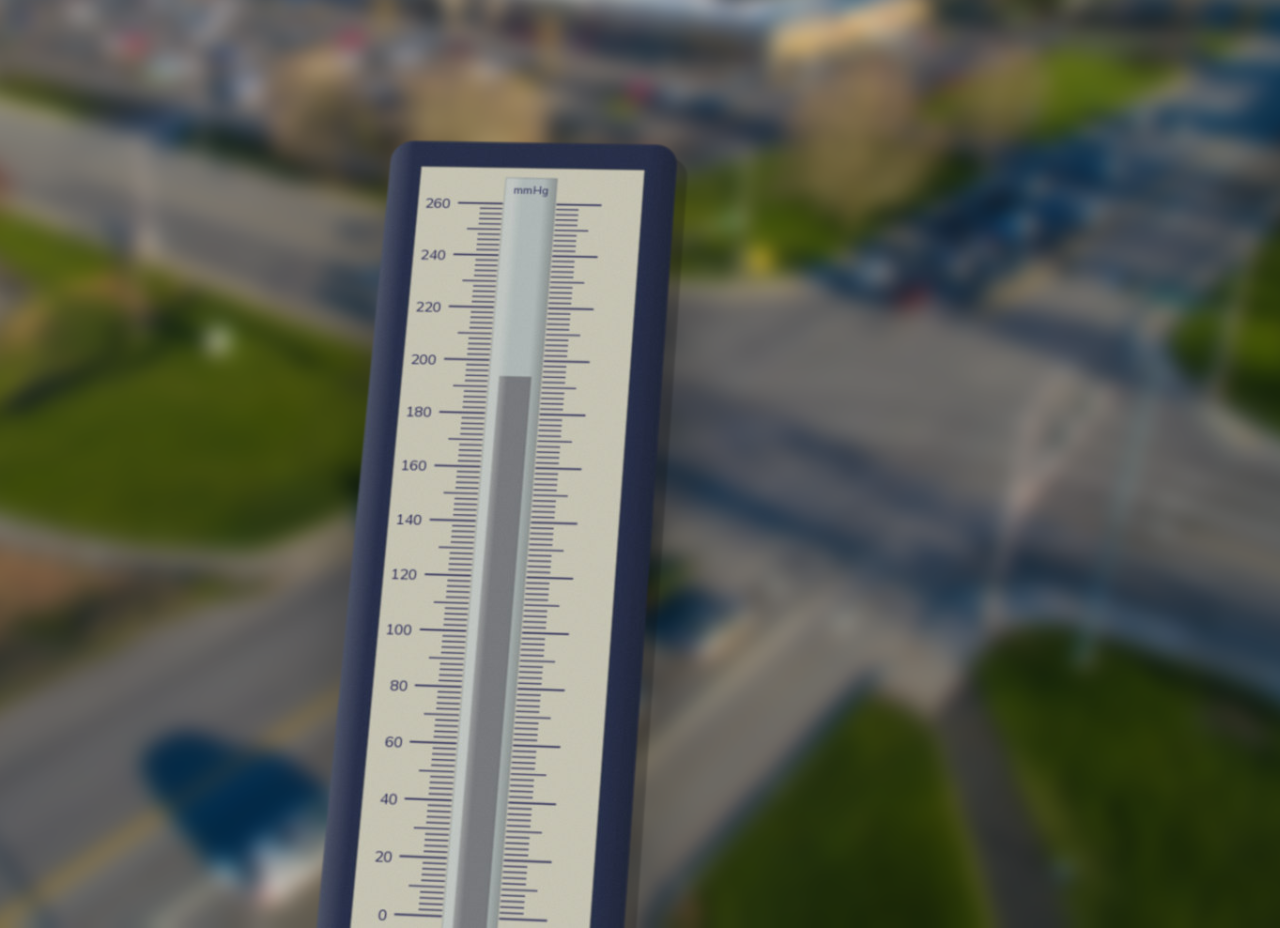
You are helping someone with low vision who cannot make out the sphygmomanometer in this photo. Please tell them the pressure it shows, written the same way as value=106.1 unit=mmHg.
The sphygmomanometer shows value=194 unit=mmHg
